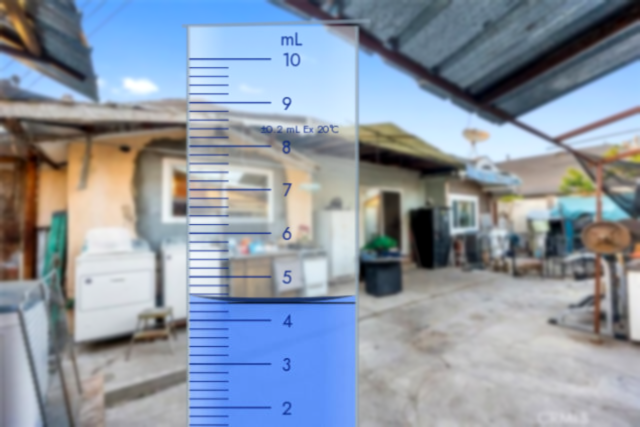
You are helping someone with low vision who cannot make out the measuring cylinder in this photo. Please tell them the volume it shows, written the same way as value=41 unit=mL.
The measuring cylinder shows value=4.4 unit=mL
